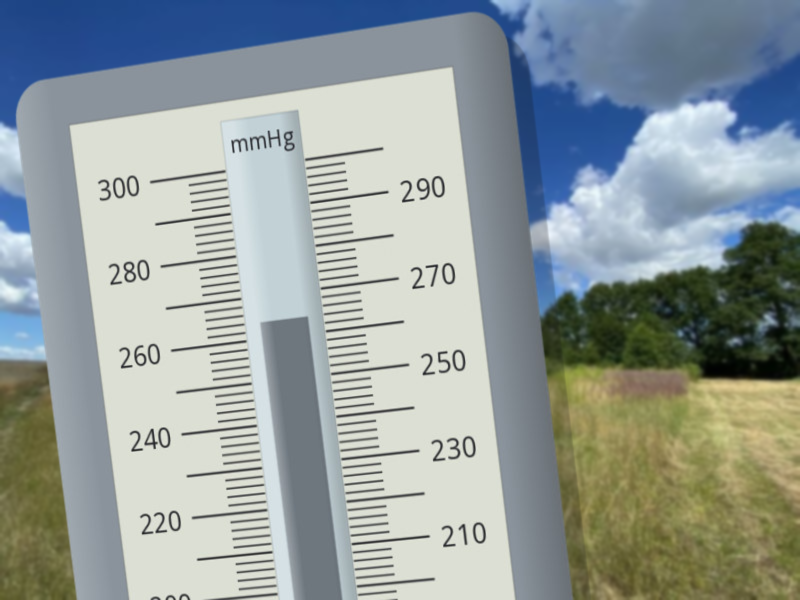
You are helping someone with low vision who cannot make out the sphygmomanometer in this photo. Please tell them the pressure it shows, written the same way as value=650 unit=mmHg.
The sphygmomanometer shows value=264 unit=mmHg
